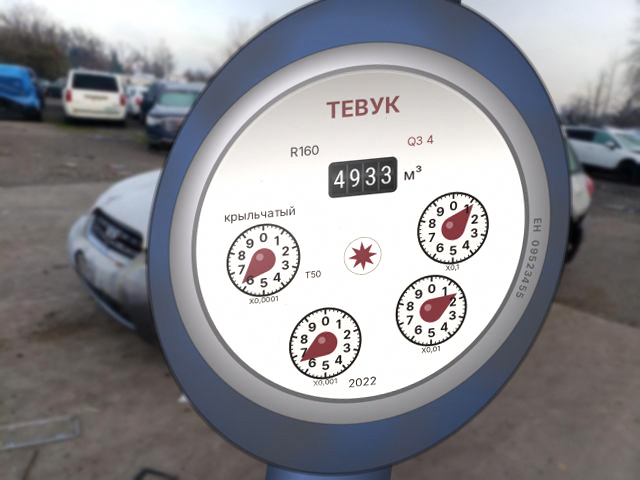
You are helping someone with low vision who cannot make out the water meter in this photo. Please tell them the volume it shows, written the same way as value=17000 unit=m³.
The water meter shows value=4933.1166 unit=m³
